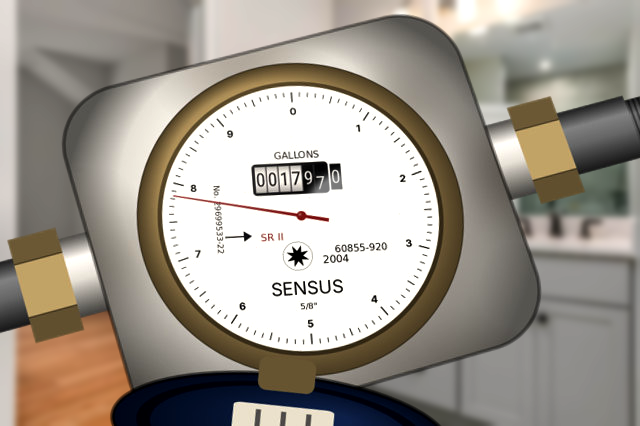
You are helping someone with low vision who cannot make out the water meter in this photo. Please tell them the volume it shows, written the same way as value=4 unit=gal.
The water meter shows value=17967.8 unit=gal
